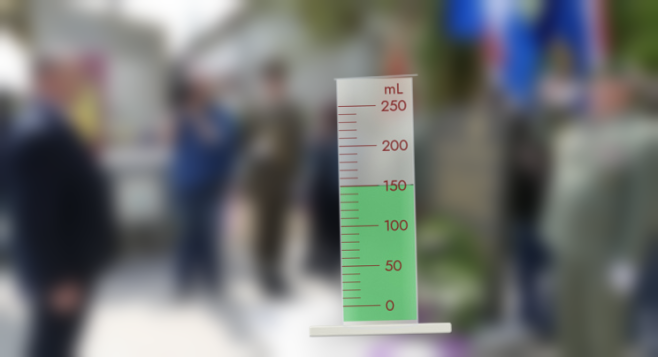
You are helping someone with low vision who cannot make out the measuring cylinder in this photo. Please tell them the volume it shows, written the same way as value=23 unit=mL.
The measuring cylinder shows value=150 unit=mL
